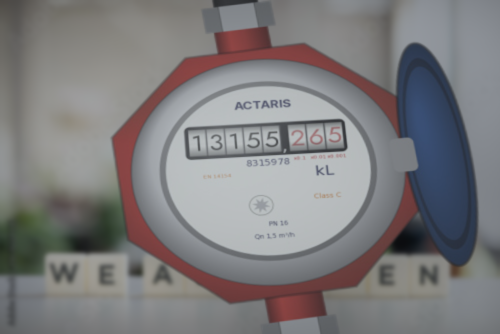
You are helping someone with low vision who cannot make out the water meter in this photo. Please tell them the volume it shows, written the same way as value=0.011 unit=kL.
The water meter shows value=13155.265 unit=kL
